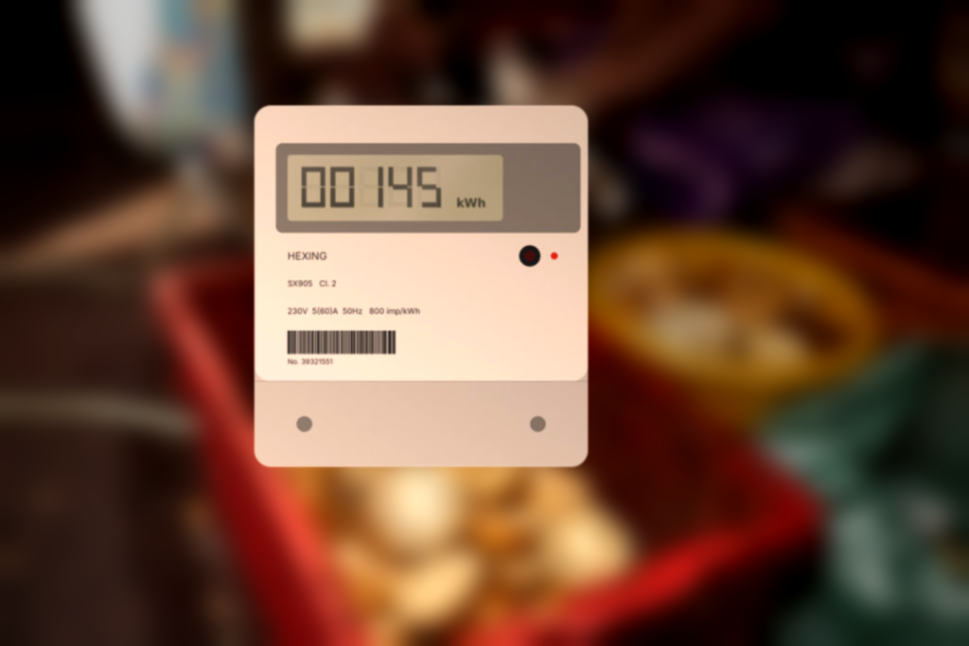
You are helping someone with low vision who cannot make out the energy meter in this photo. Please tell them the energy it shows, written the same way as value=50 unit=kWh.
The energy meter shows value=145 unit=kWh
